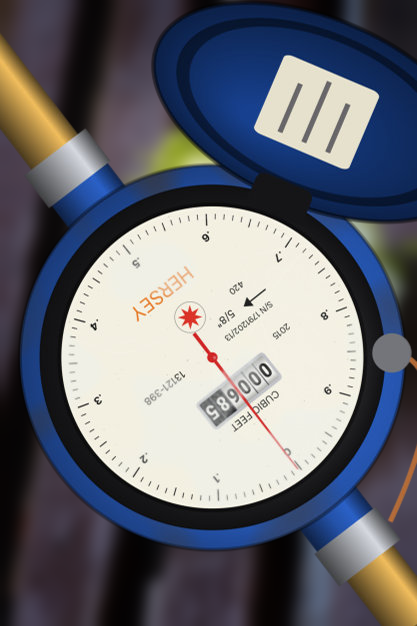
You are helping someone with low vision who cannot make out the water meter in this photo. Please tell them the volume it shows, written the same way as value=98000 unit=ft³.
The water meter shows value=685.00 unit=ft³
